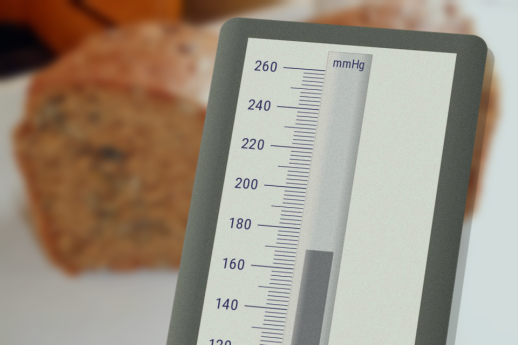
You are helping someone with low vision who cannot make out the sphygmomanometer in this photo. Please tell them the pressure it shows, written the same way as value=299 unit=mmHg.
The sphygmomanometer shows value=170 unit=mmHg
